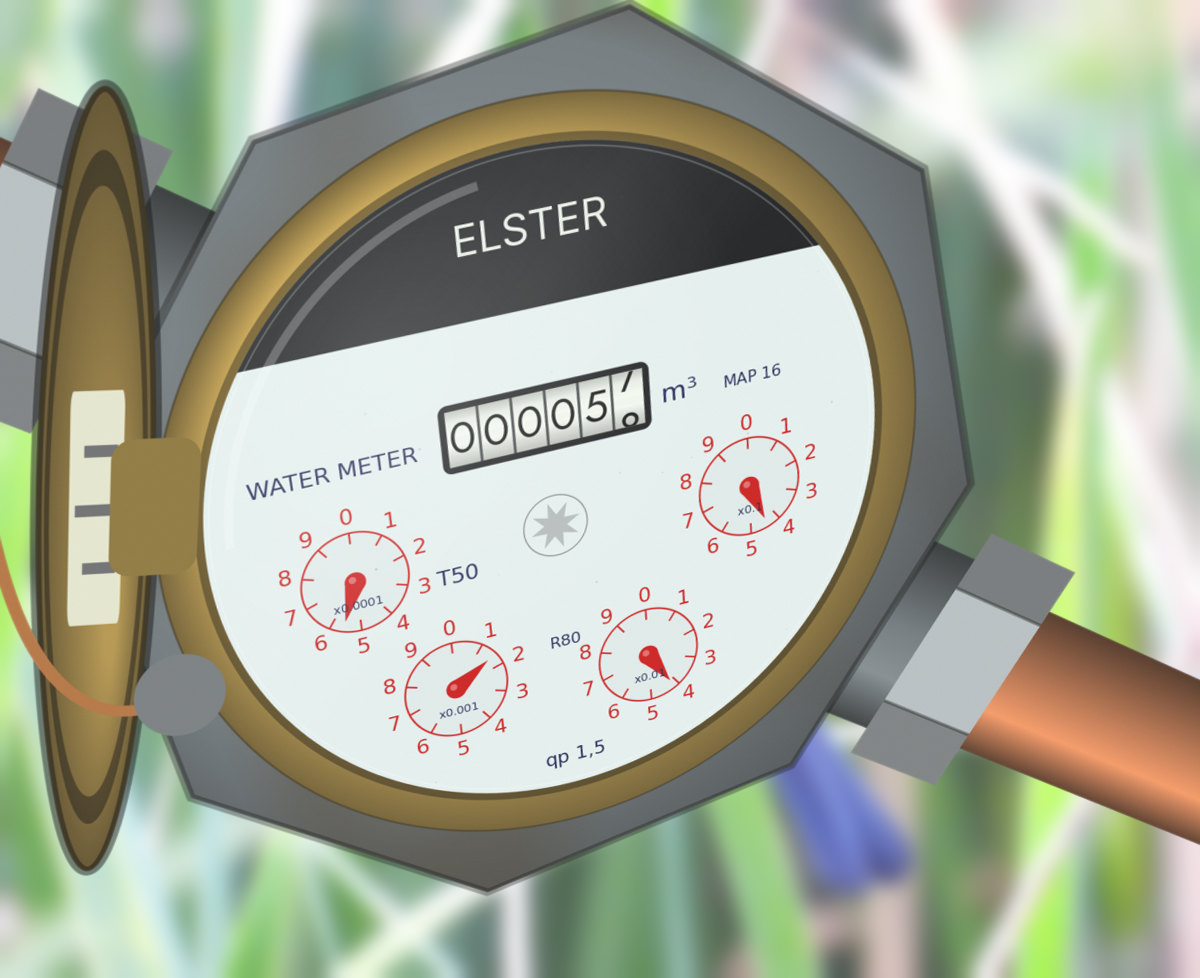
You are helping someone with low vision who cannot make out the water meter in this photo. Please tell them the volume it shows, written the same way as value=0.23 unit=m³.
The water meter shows value=57.4415 unit=m³
